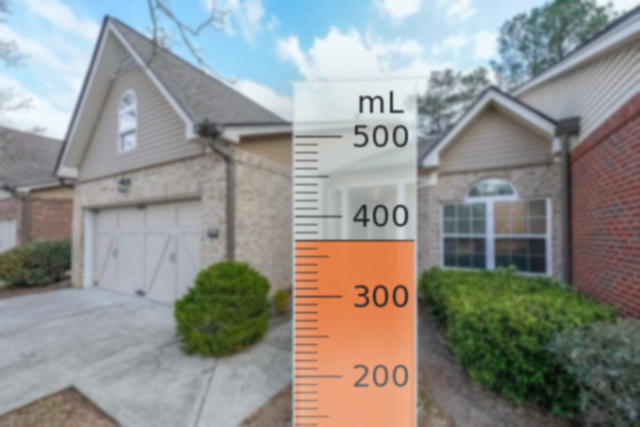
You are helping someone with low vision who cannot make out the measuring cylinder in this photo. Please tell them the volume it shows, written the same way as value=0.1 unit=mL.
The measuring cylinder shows value=370 unit=mL
